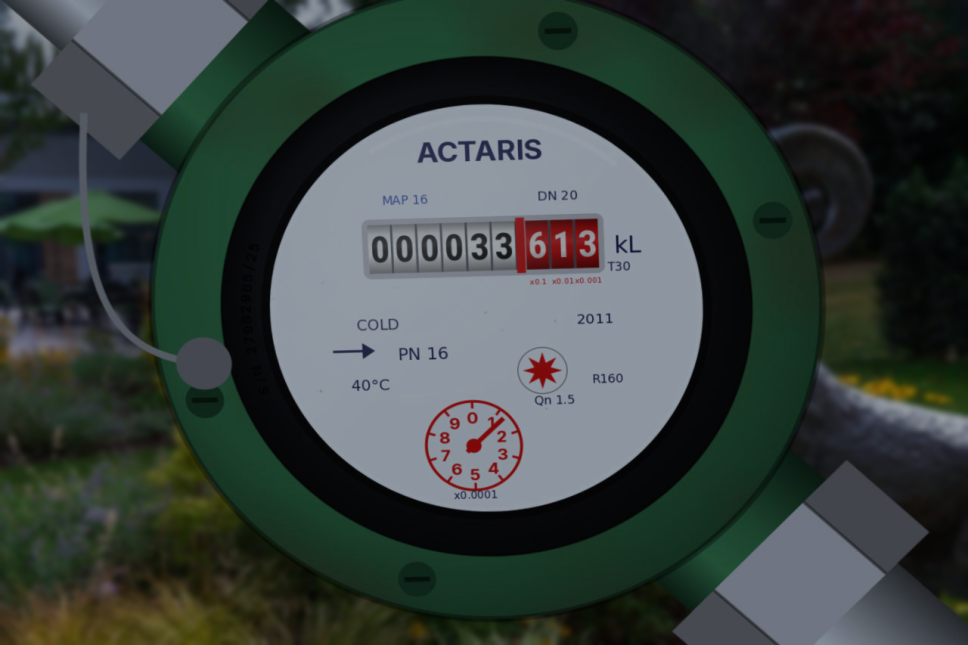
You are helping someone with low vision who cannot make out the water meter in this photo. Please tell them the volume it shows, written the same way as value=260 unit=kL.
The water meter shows value=33.6131 unit=kL
